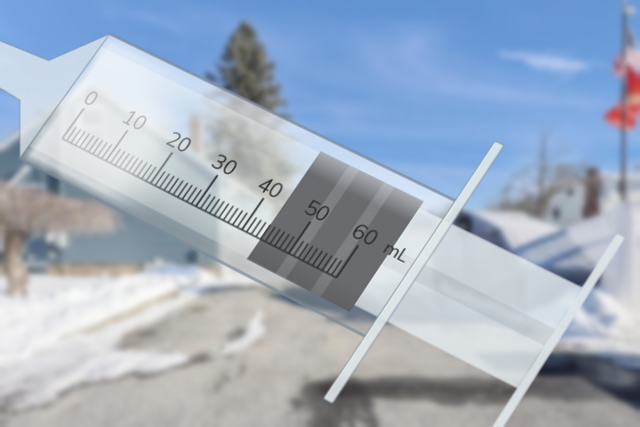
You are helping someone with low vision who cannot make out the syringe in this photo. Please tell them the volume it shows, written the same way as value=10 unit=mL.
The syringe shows value=44 unit=mL
